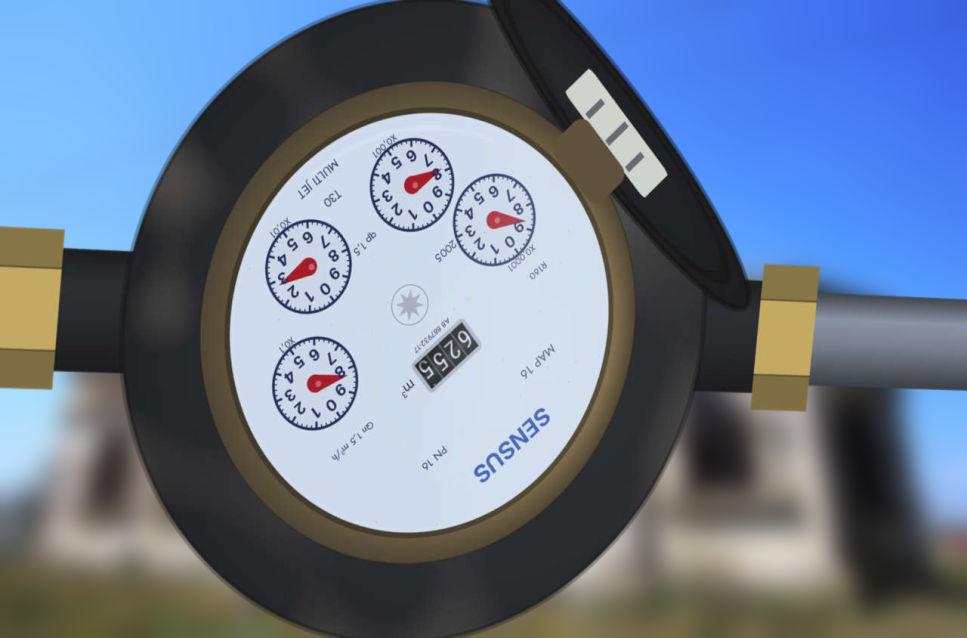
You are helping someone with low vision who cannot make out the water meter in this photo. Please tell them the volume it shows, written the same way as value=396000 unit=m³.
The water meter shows value=6254.8278 unit=m³
